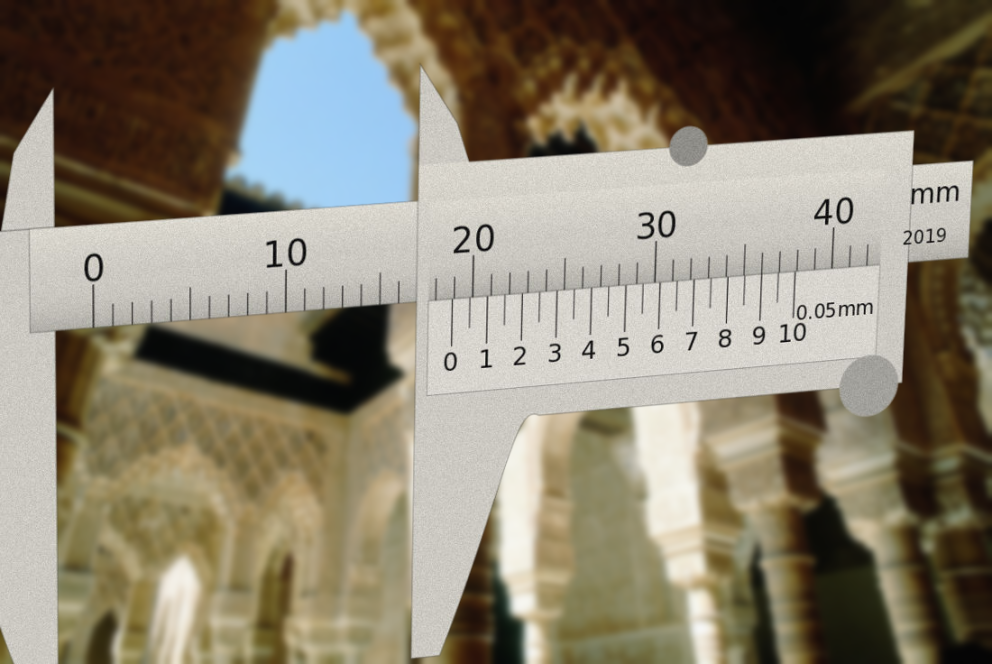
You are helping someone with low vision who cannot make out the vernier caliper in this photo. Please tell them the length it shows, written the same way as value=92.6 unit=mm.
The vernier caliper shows value=18.9 unit=mm
